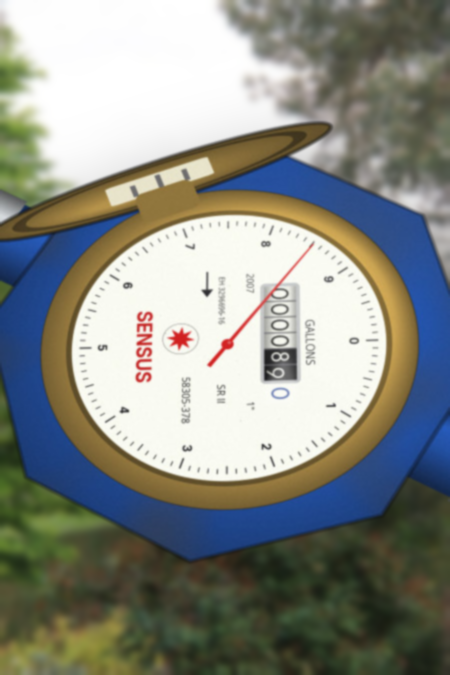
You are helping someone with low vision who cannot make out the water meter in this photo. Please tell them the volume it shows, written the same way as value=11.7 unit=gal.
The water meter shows value=888.5 unit=gal
